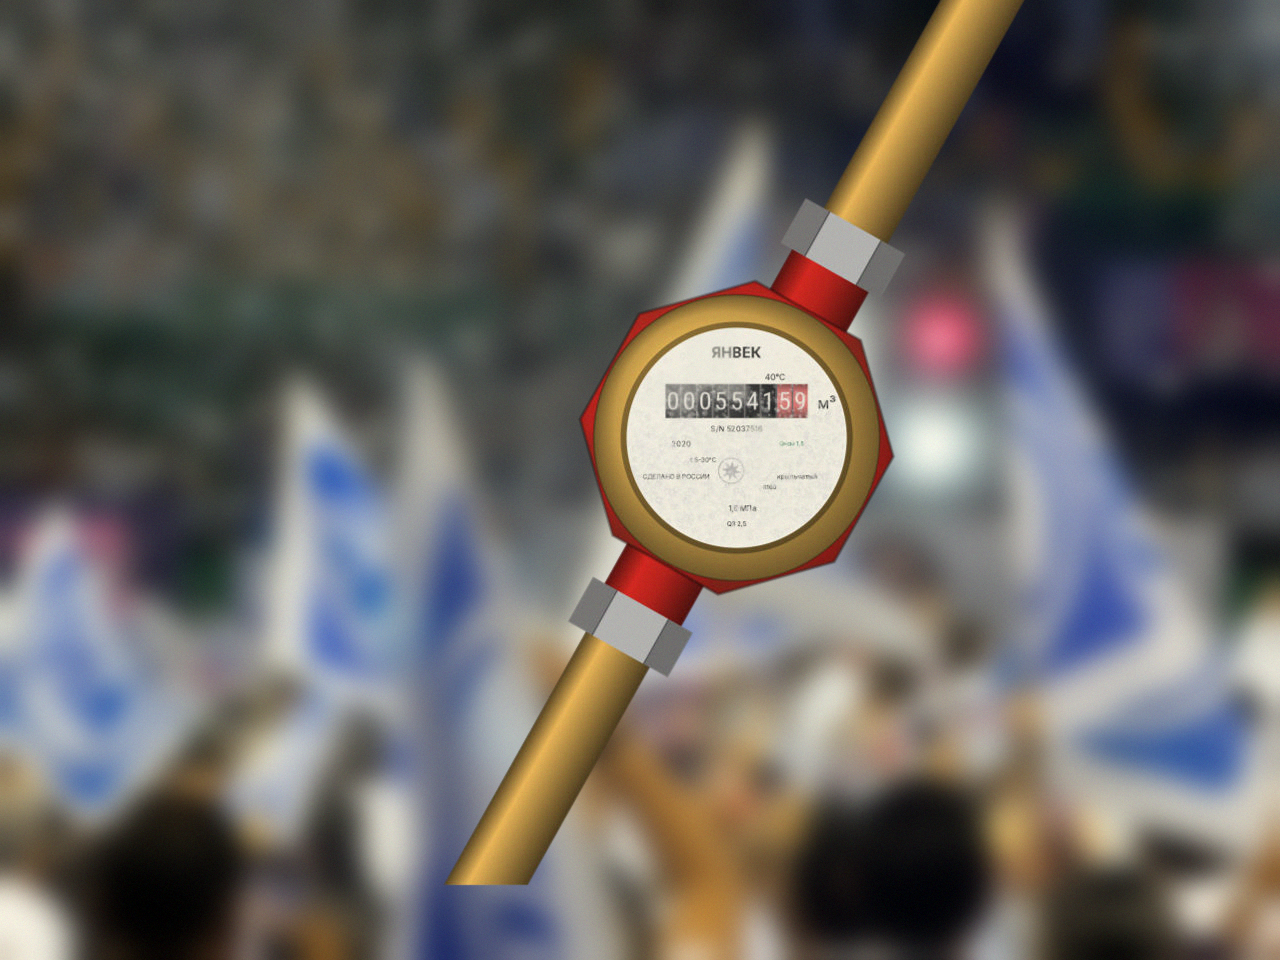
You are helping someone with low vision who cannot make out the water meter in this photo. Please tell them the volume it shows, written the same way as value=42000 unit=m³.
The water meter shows value=5541.59 unit=m³
